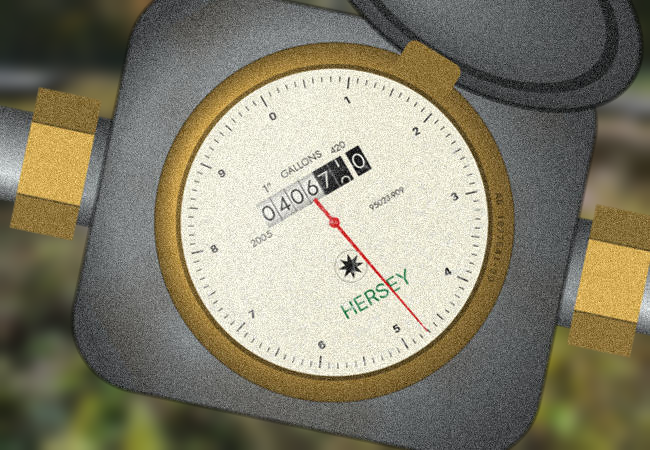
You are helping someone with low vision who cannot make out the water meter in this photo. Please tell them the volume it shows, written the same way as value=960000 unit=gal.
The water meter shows value=406714.7 unit=gal
